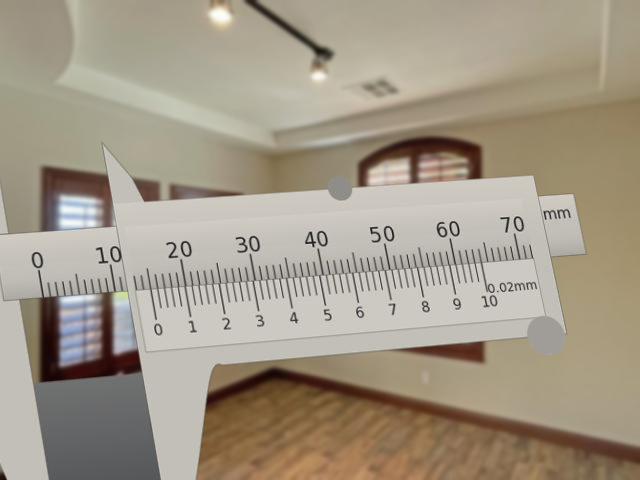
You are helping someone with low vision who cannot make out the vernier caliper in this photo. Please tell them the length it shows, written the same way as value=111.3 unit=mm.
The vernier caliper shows value=15.0 unit=mm
